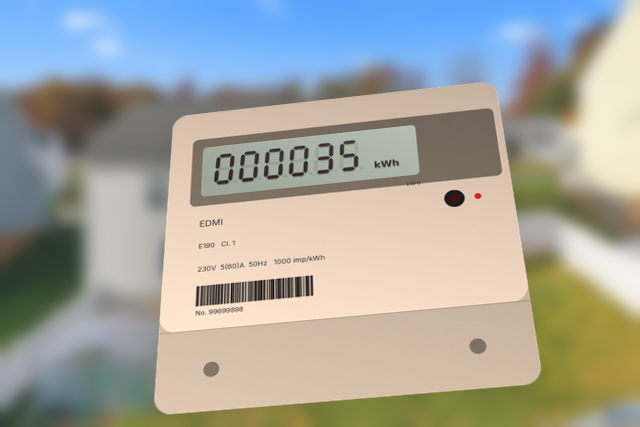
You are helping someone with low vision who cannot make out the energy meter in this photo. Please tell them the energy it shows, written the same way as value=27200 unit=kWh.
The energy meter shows value=35 unit=kWh
